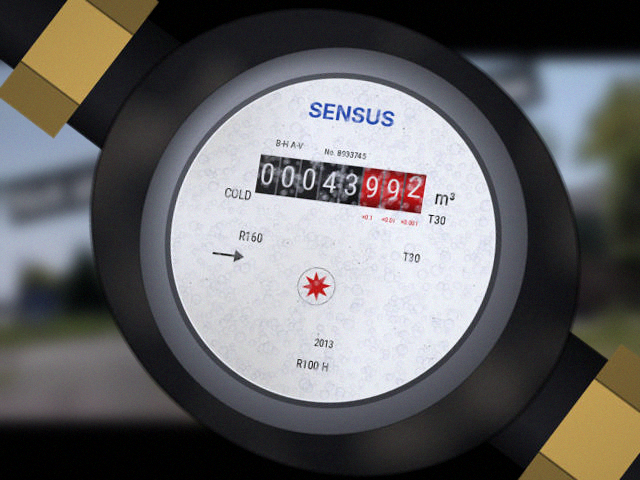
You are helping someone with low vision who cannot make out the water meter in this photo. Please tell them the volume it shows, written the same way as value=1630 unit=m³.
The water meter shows value=43.992 unit=m³
